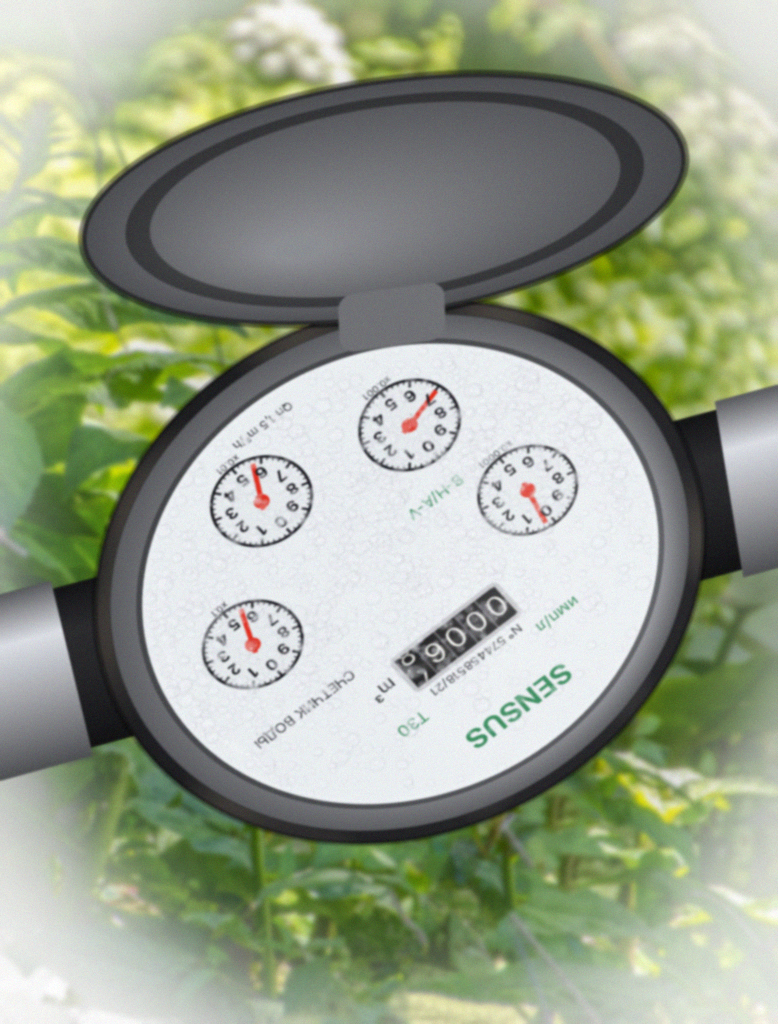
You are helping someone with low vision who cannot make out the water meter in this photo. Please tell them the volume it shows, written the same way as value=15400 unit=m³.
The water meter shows value=67.5570 unit=m³
